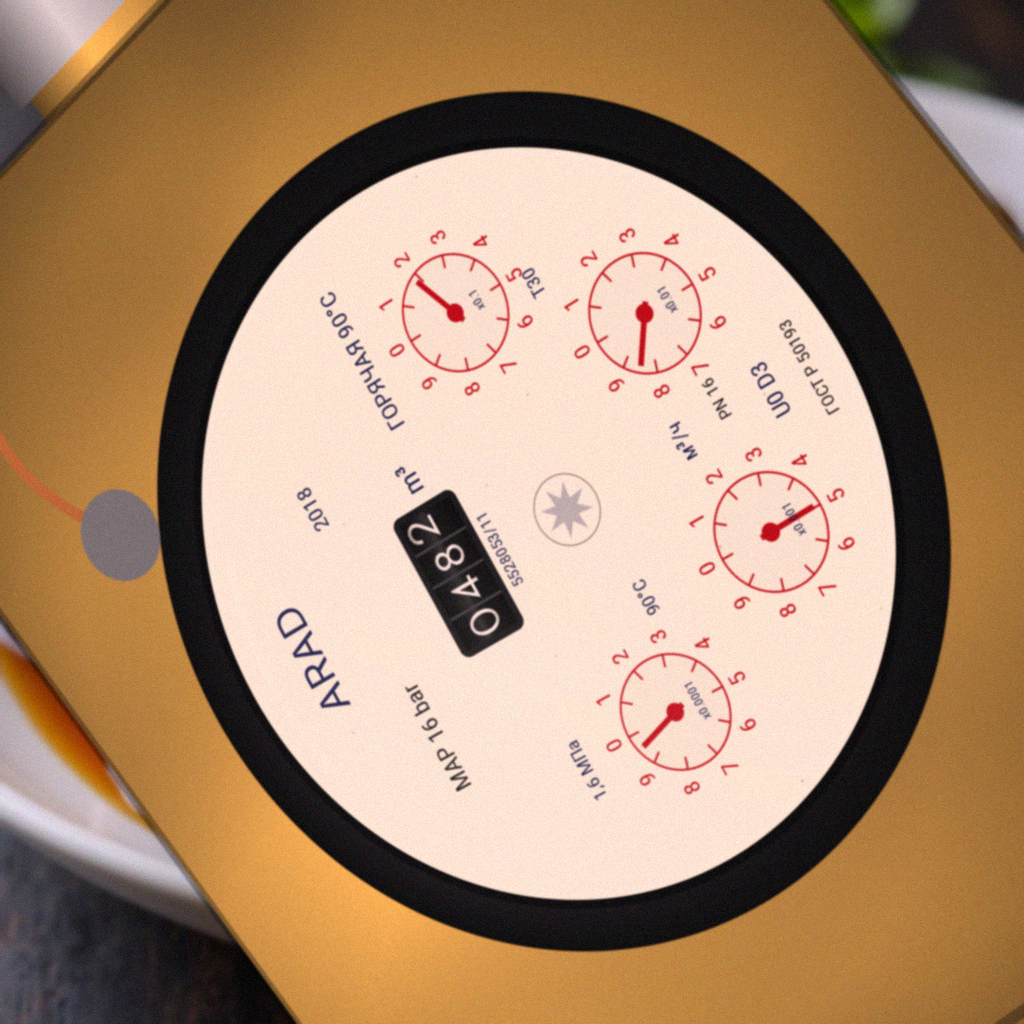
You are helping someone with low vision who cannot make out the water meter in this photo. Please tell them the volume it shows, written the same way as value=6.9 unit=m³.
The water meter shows value=482.1849 unit=m³
